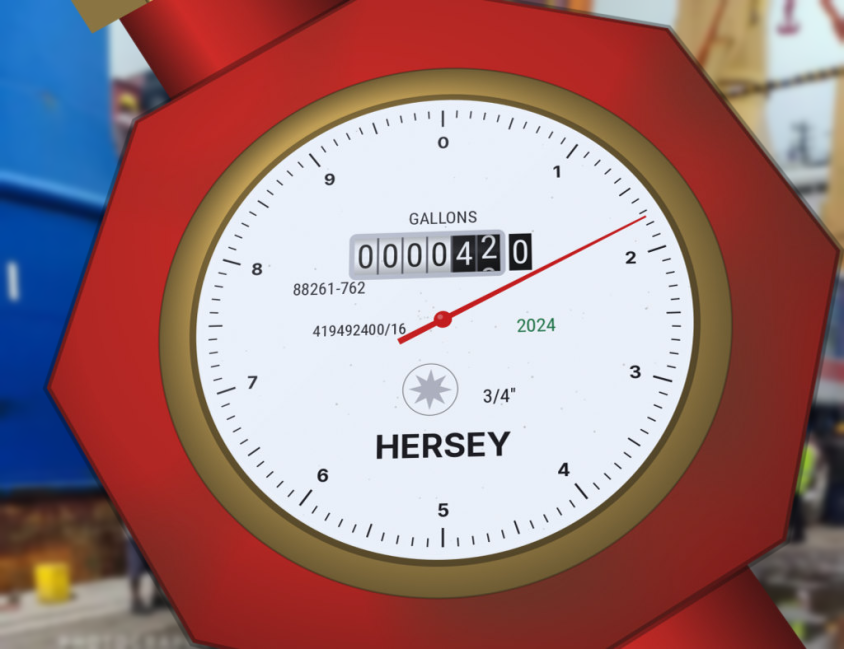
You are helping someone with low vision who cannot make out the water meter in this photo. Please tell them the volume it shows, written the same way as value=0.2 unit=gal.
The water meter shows value=421.7 unit=gal
